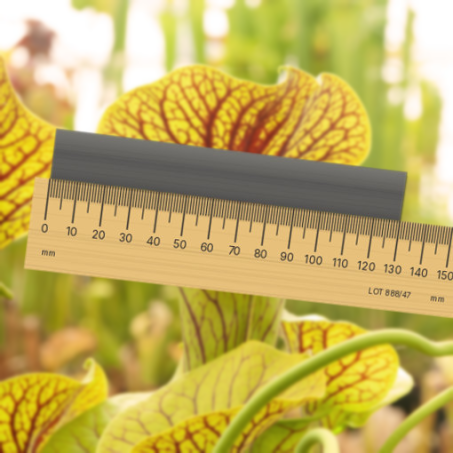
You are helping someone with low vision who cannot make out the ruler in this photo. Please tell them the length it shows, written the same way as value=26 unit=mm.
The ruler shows value=130 unit=mm
